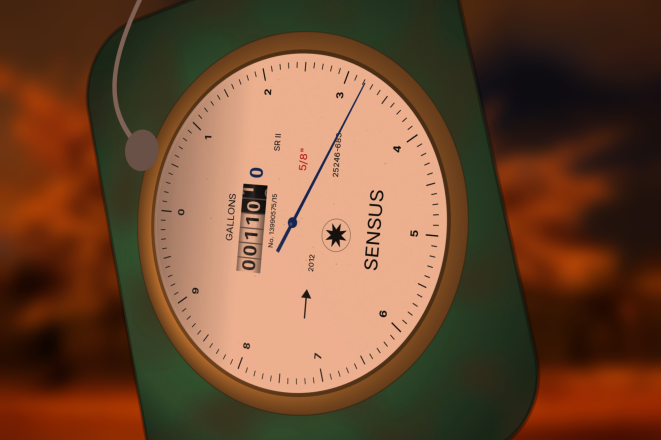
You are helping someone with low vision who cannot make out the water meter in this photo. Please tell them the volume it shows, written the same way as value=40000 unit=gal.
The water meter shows value=11013.2 unit=gal
